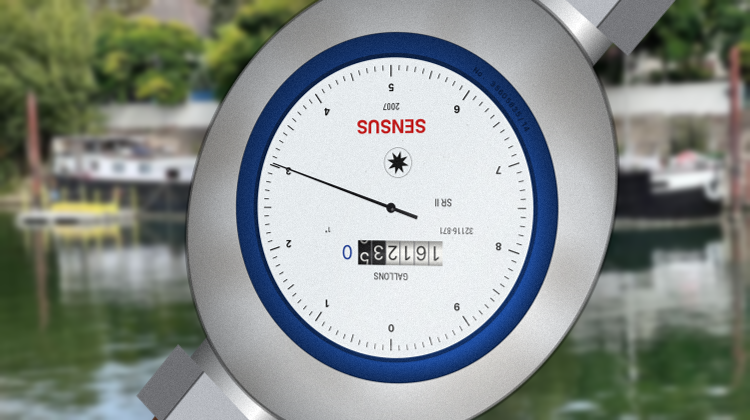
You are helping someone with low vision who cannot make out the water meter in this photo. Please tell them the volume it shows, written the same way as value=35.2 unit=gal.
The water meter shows value=1612353.0 unit=gal
